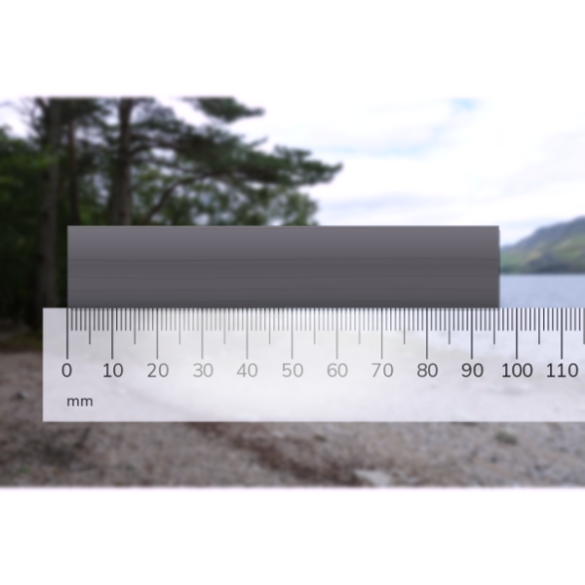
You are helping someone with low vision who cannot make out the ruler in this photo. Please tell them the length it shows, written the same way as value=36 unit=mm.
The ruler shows value=96 unit=mm
